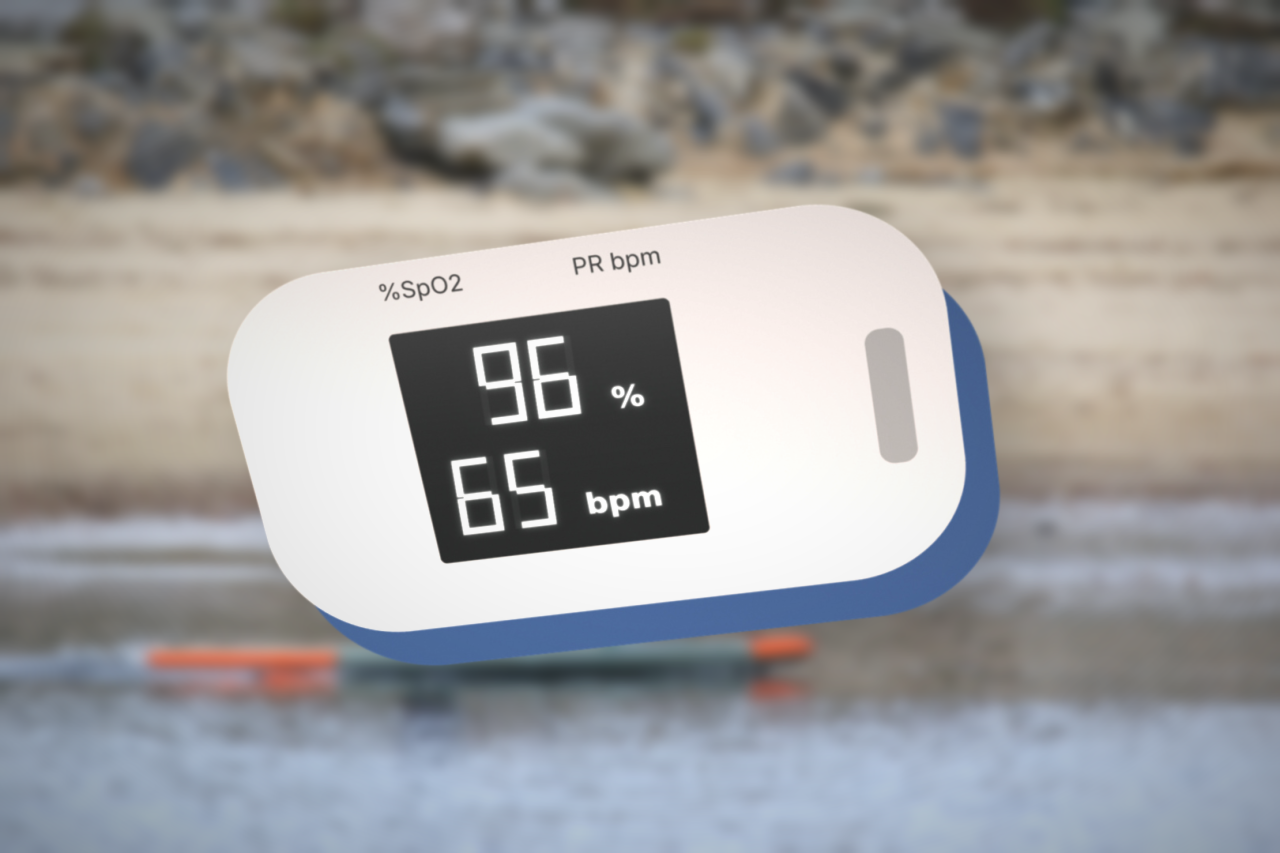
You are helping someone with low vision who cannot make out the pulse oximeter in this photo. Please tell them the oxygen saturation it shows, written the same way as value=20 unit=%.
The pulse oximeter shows value=96 unit=%
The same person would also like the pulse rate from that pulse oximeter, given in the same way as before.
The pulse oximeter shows value=65 unit=bpm
